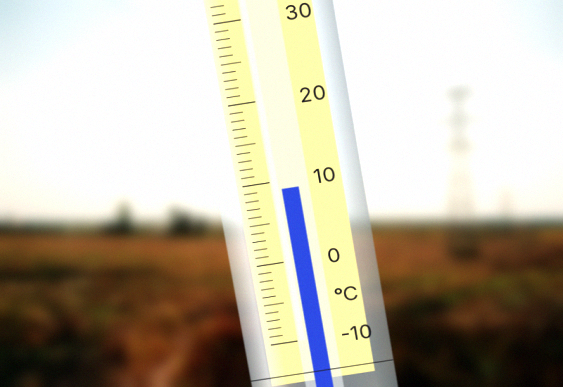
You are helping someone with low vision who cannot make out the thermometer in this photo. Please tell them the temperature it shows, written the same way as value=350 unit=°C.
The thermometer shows value=9 unit=°C
